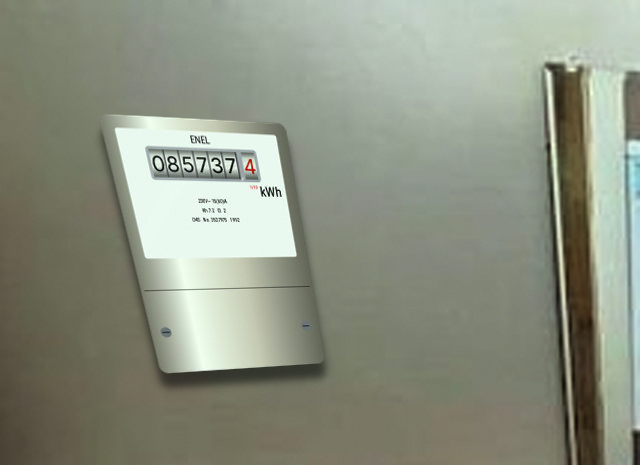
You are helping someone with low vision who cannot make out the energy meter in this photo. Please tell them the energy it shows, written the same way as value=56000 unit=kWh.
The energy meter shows value=85737.4 unit=kWh
